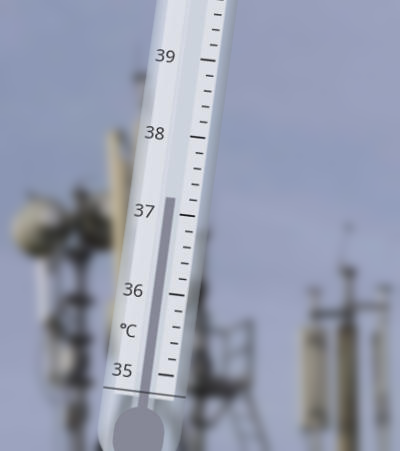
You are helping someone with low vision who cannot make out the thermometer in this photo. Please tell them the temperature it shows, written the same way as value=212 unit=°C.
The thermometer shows value=37.2 unit=°C
